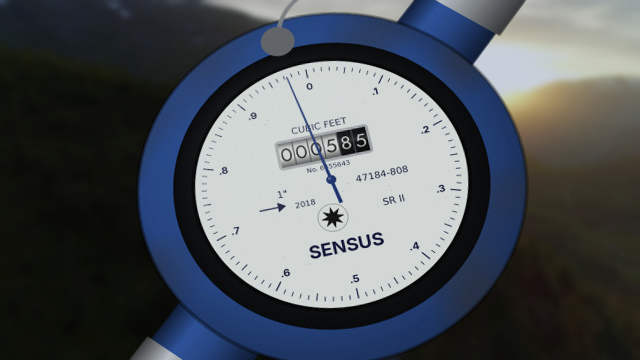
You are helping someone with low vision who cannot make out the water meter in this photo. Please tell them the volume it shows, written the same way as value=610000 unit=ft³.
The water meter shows value=584.97 unit=ft³
